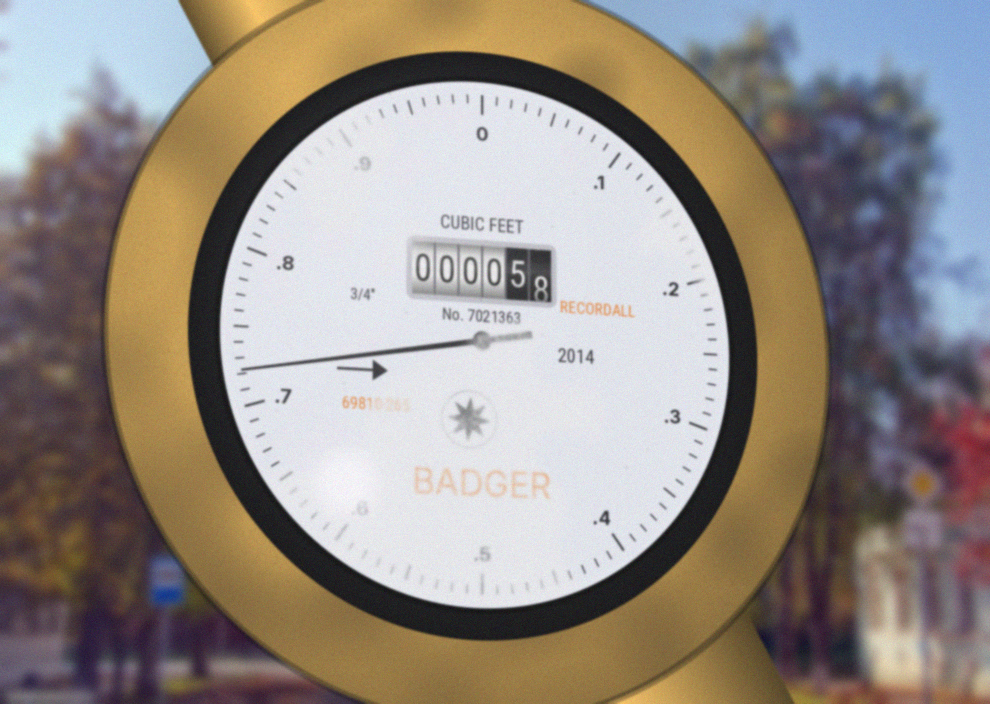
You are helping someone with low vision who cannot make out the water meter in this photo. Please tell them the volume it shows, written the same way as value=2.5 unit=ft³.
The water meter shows value=57.72 unit=ft³
